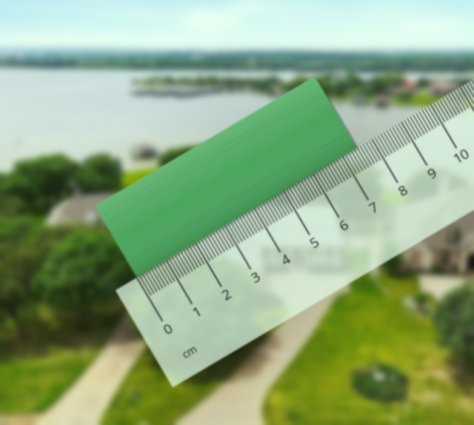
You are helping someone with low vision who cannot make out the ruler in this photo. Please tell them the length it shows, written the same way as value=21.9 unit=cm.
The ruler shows value=7.5 unit=cm
